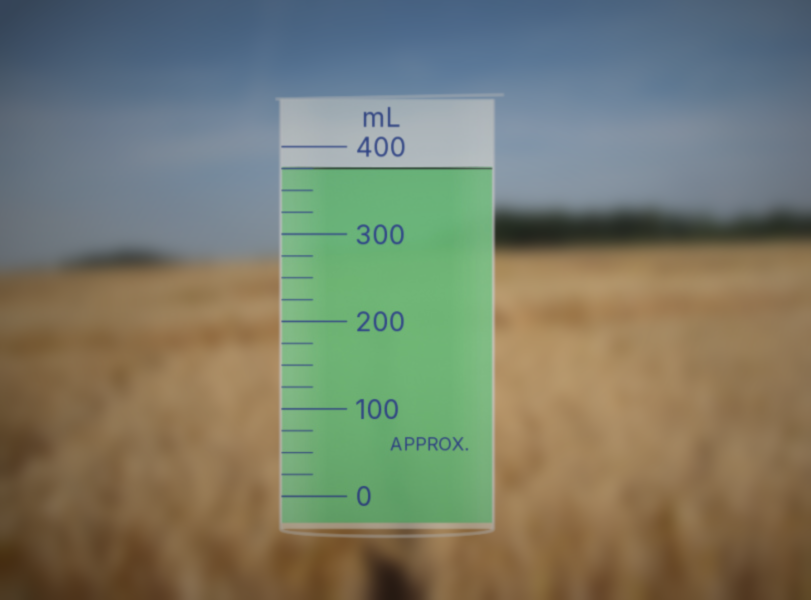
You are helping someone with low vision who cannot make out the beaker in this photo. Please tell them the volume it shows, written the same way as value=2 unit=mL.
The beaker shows value=375 unit=mL
